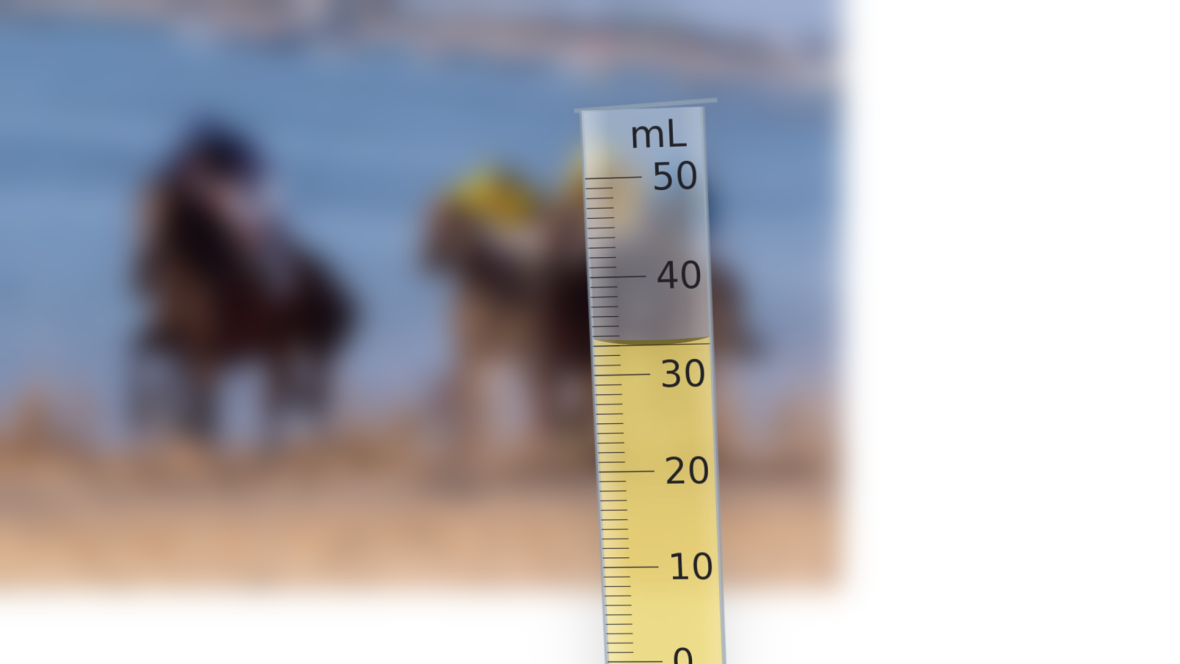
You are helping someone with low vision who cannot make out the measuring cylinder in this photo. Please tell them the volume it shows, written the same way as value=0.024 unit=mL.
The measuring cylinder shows value=33 unit=mL
